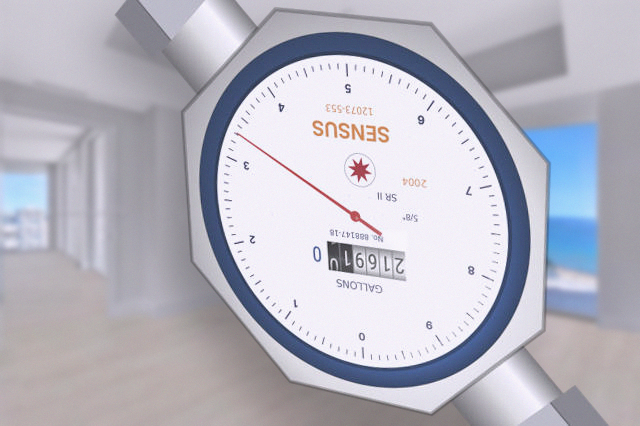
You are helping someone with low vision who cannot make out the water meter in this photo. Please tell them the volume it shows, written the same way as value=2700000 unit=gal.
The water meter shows value=2169103.3 unit=gal
